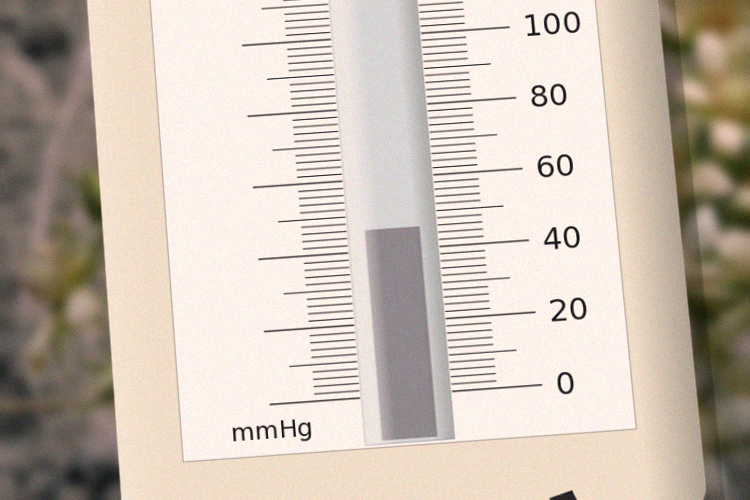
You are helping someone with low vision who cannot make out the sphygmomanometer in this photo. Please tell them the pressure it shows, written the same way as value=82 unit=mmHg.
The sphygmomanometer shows value=46 unit=mmHg
